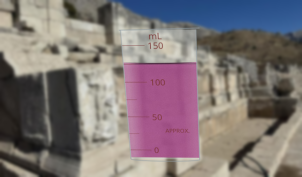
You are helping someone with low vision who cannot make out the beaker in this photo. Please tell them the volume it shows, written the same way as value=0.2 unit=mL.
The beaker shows value=125 unit=mL
